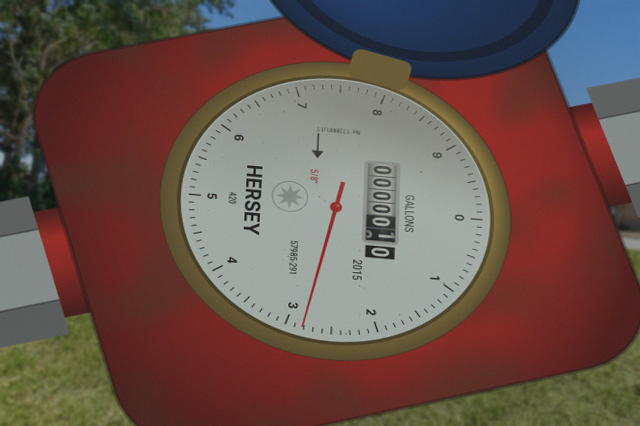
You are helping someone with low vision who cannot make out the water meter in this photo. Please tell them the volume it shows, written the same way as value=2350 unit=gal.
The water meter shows value=12.8 unit=gal
